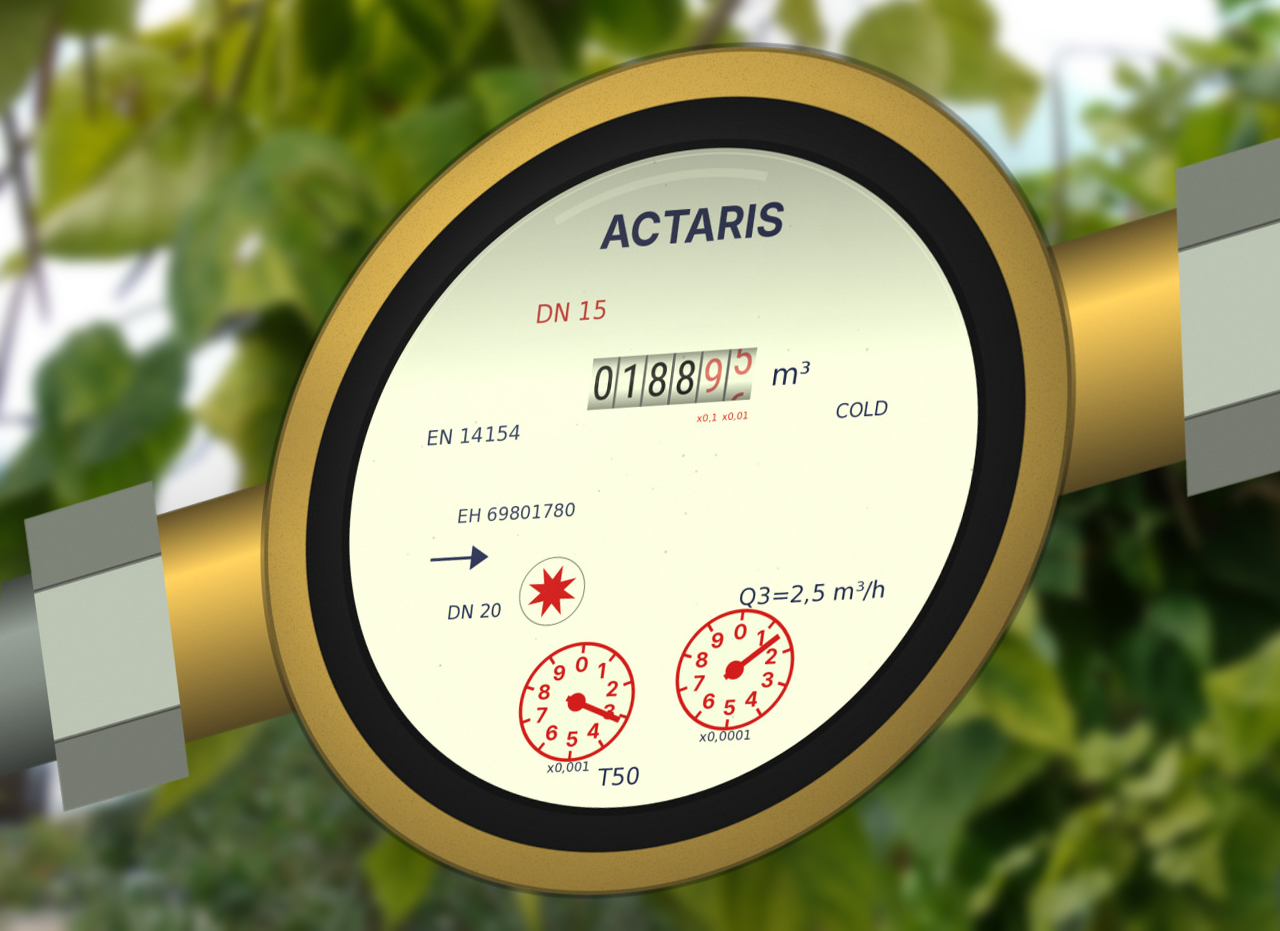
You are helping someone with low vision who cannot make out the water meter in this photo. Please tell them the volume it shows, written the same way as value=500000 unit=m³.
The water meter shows value=188.9531 unit=m³
